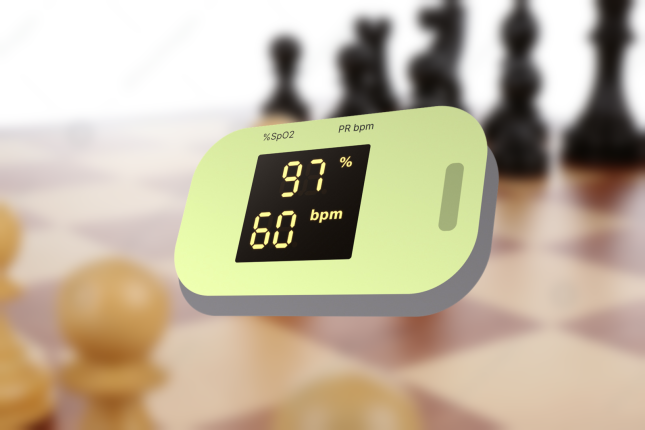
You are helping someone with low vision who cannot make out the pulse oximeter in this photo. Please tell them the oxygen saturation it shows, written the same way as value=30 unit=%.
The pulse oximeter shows value=97 unit=%
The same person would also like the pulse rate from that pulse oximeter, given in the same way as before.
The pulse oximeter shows value=60 unit=bpm
